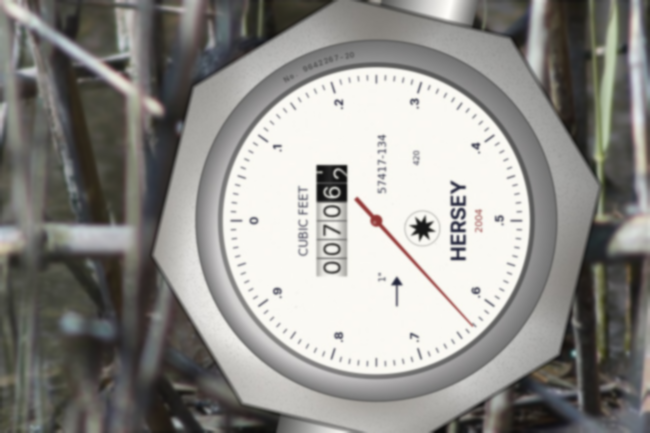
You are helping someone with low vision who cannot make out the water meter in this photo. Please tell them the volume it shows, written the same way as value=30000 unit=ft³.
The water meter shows value=7061.63 unit=ft³
